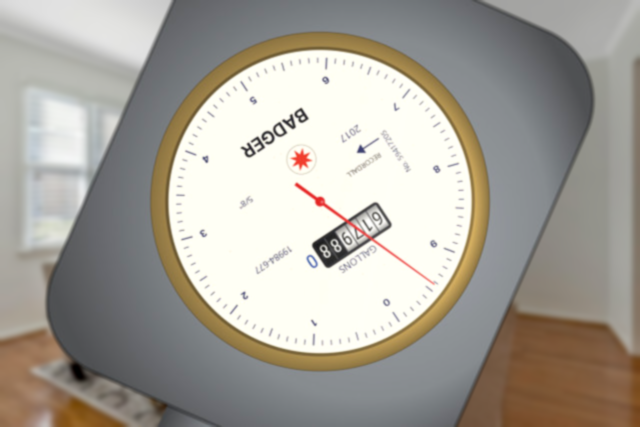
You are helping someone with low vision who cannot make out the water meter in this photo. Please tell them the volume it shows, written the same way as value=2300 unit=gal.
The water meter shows value=6179879.4 unit=gal
